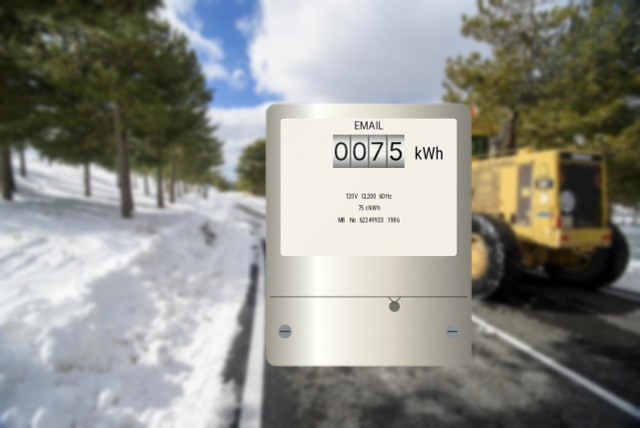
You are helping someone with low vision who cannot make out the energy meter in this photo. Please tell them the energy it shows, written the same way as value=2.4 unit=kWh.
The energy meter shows value=75 unit=kWh
